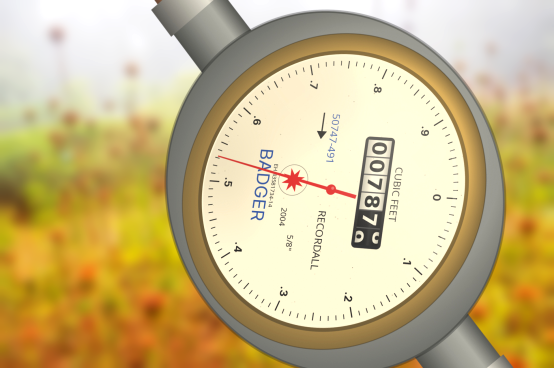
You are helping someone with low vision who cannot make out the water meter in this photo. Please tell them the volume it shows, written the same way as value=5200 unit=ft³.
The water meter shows value=7878.53 unit=ft³
